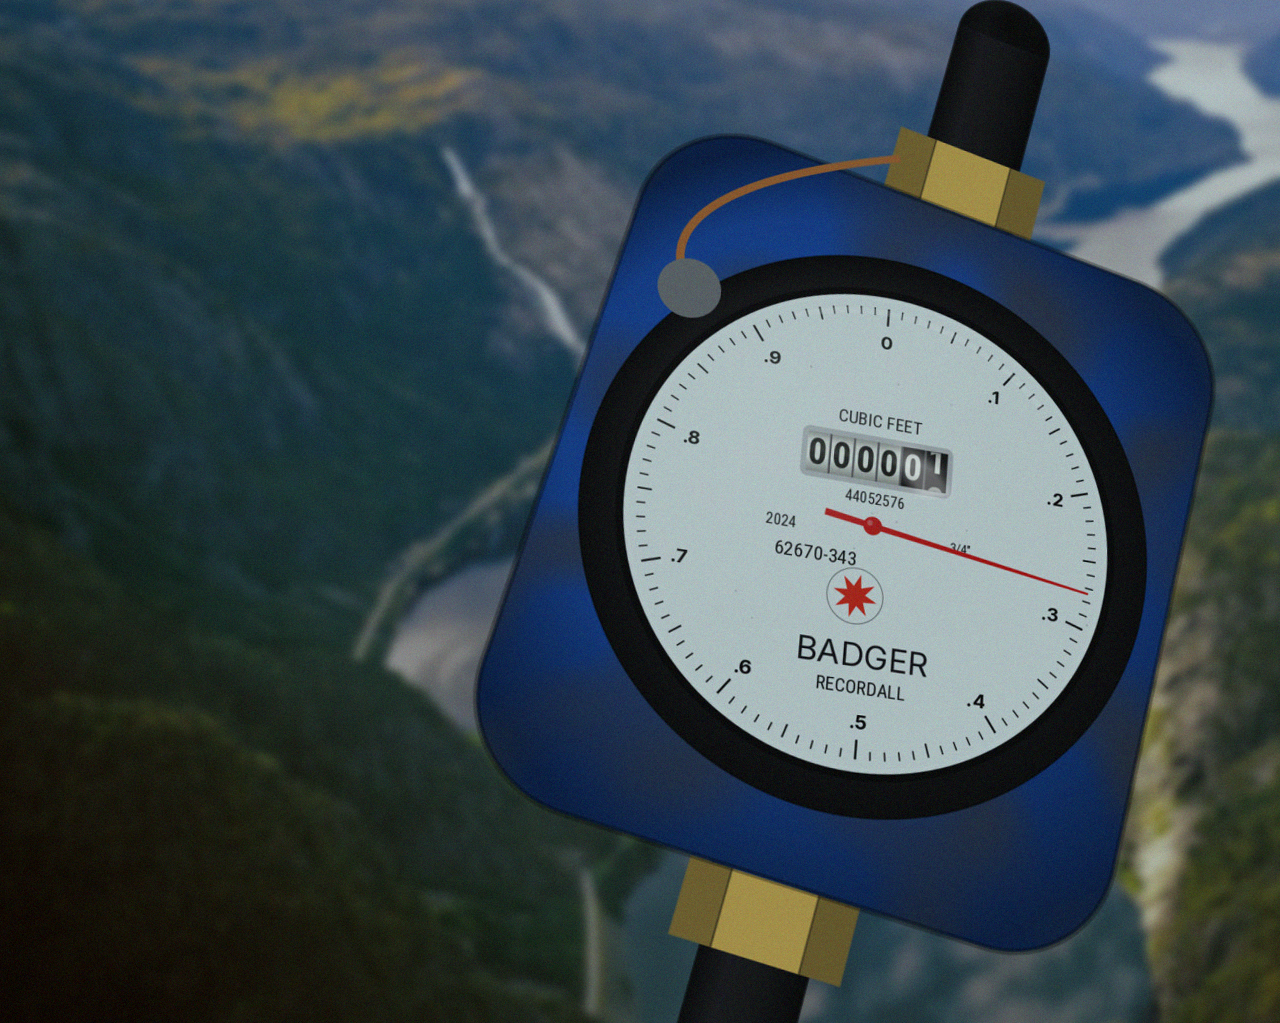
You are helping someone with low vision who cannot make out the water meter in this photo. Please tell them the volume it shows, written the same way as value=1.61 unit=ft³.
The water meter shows value=1.27 unit=ft³
